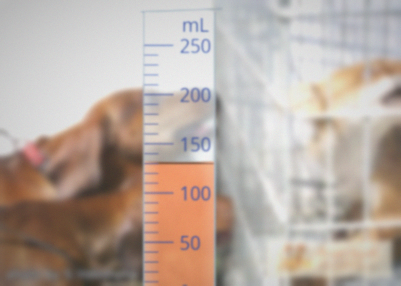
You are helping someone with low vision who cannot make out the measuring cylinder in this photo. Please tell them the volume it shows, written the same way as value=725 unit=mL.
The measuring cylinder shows value=130 unit=mL
